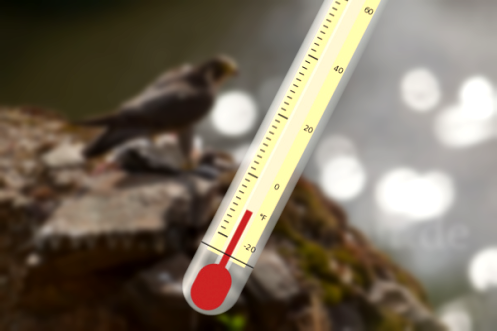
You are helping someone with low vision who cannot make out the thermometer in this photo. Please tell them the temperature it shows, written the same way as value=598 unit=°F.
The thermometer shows value=-10 unit=°F
